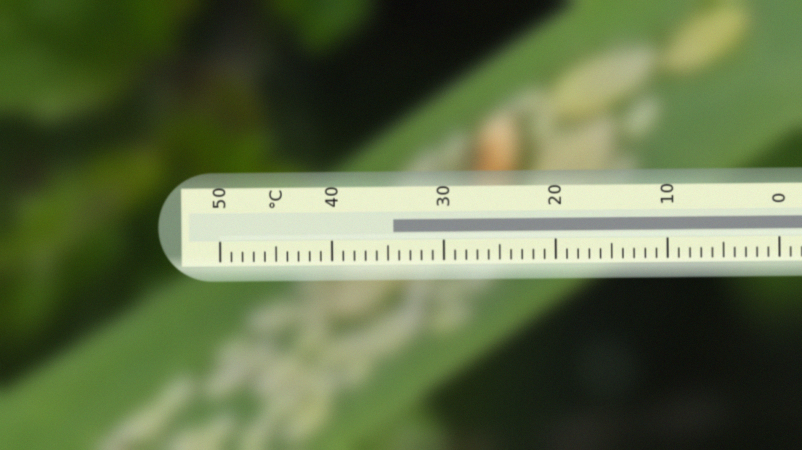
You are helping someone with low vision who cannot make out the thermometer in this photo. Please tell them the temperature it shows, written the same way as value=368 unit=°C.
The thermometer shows value=34.5 unit=°C
